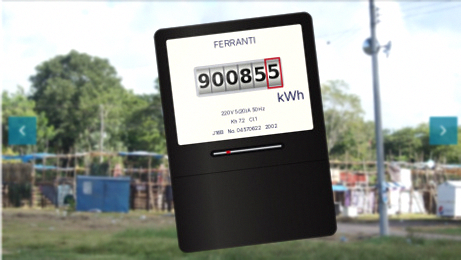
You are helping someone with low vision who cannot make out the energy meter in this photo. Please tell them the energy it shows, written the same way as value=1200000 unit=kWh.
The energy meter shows value=90085.5 unit=kWh
